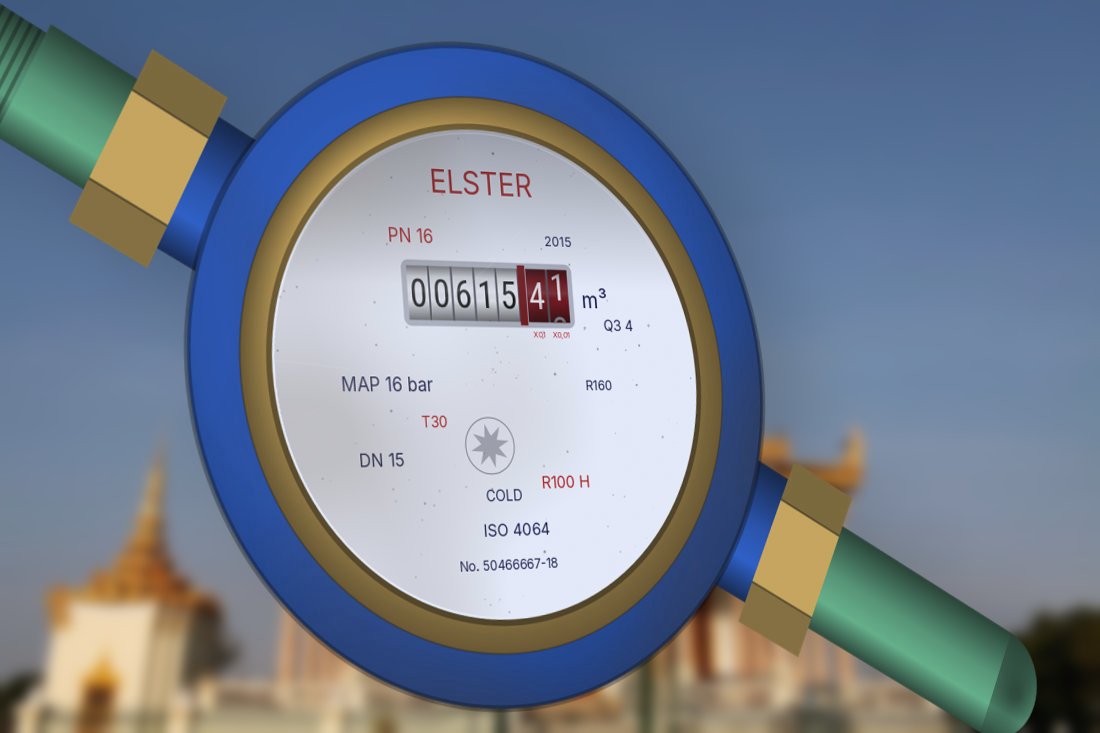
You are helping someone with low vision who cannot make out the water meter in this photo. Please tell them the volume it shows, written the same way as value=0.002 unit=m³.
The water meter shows value=615.41 unit=m³
